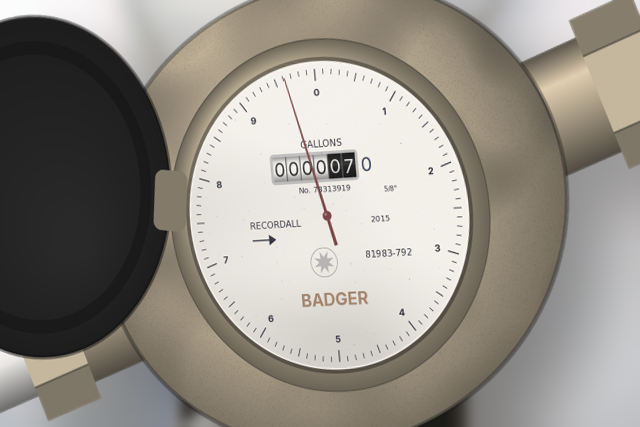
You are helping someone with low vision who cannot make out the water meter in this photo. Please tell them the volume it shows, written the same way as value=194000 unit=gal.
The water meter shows value=69.6 unit=gal
